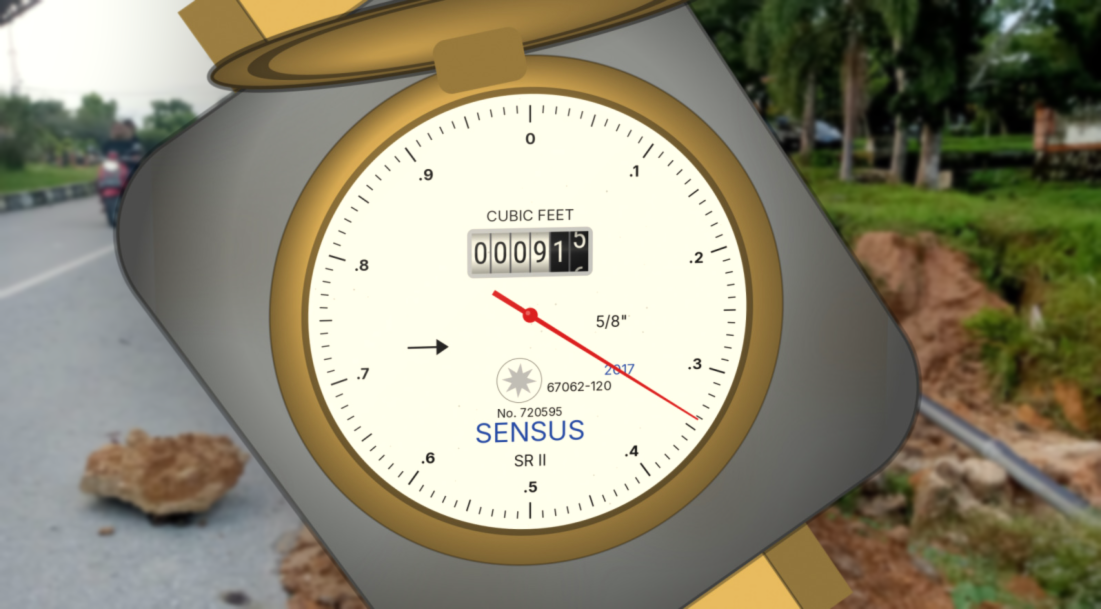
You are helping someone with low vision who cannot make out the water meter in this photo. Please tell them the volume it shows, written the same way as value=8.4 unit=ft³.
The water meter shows value=915.34 unit=ft³
